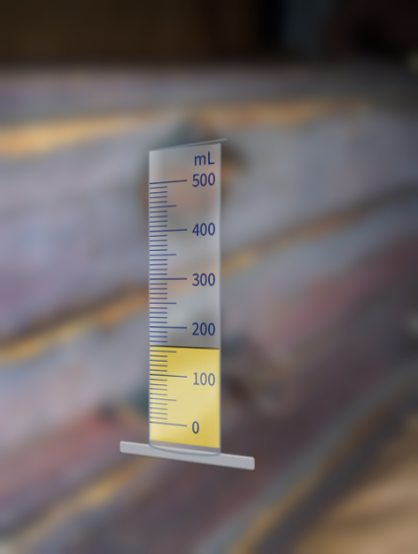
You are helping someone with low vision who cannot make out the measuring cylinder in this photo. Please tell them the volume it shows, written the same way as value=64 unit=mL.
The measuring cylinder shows value=160 unit=mL
